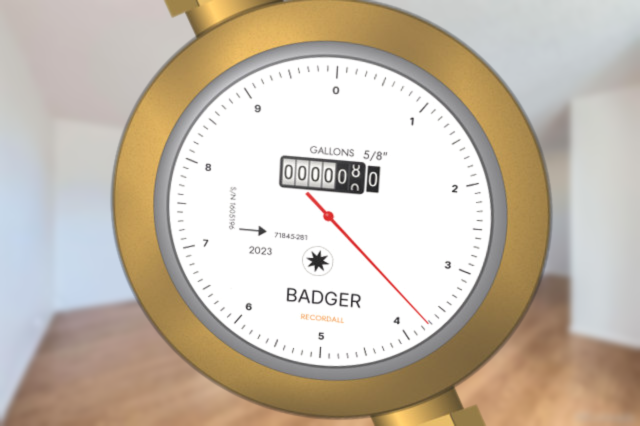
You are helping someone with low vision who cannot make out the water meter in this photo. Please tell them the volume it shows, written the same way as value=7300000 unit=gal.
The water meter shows value=83.7 unit=gal
